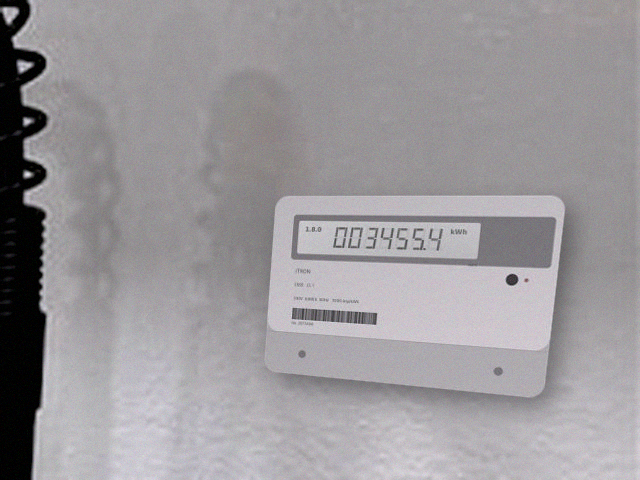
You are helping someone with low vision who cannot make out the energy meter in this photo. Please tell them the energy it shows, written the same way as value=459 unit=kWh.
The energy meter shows value=3455.4 unit=kWh
